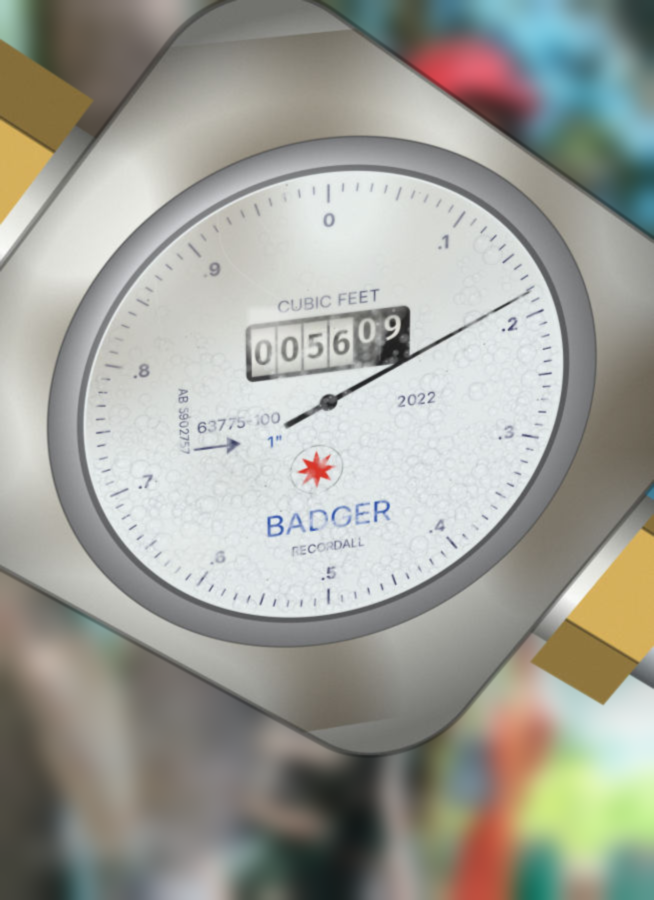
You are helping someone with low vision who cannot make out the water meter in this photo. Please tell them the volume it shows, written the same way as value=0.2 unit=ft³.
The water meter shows value=5609.18 unit=ft³
